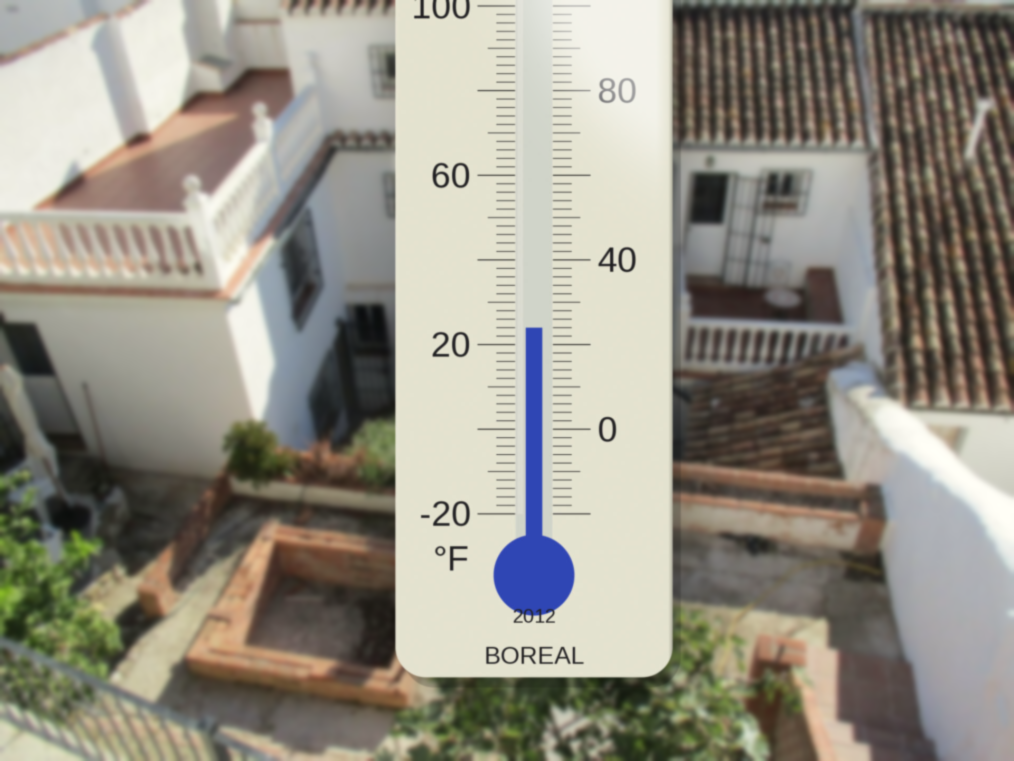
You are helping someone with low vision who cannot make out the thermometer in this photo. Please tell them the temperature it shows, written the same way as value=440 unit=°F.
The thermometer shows value=24 unit=°F
